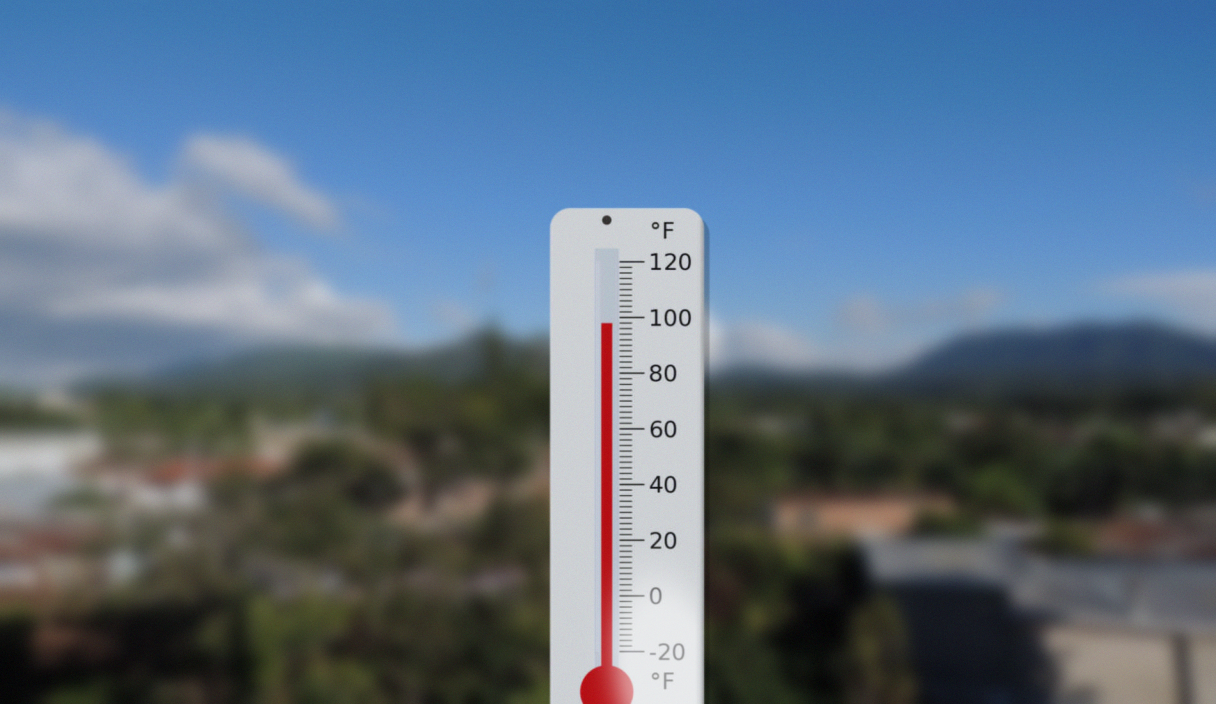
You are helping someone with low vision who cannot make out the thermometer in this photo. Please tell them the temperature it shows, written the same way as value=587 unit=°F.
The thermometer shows value=98 unit=°F
